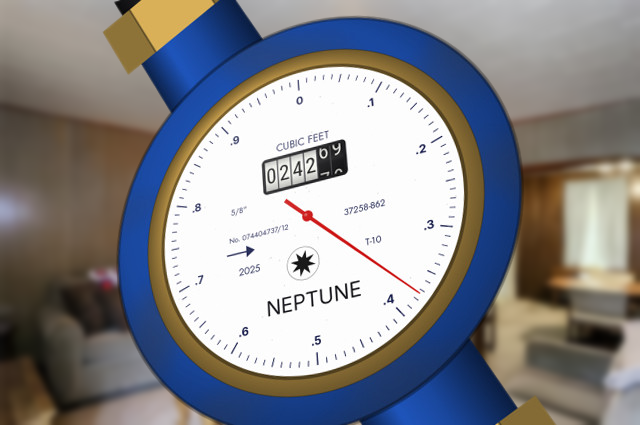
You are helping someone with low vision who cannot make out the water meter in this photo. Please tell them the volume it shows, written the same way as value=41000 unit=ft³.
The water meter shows value=24269.37 unit=ft³
